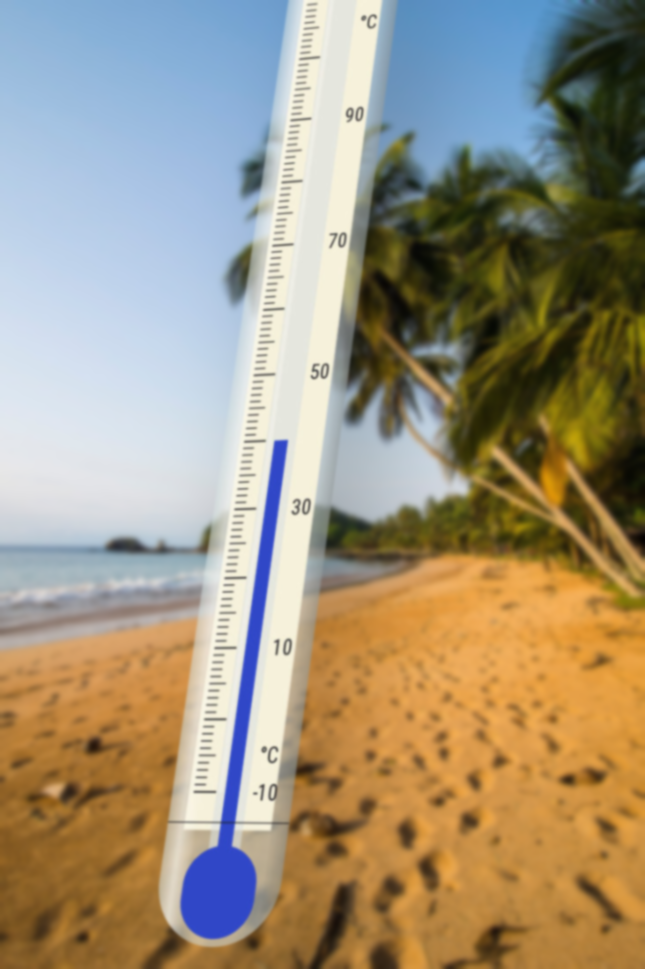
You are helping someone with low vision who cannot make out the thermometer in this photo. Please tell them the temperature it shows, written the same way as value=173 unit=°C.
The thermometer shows value=40 unit=°C
